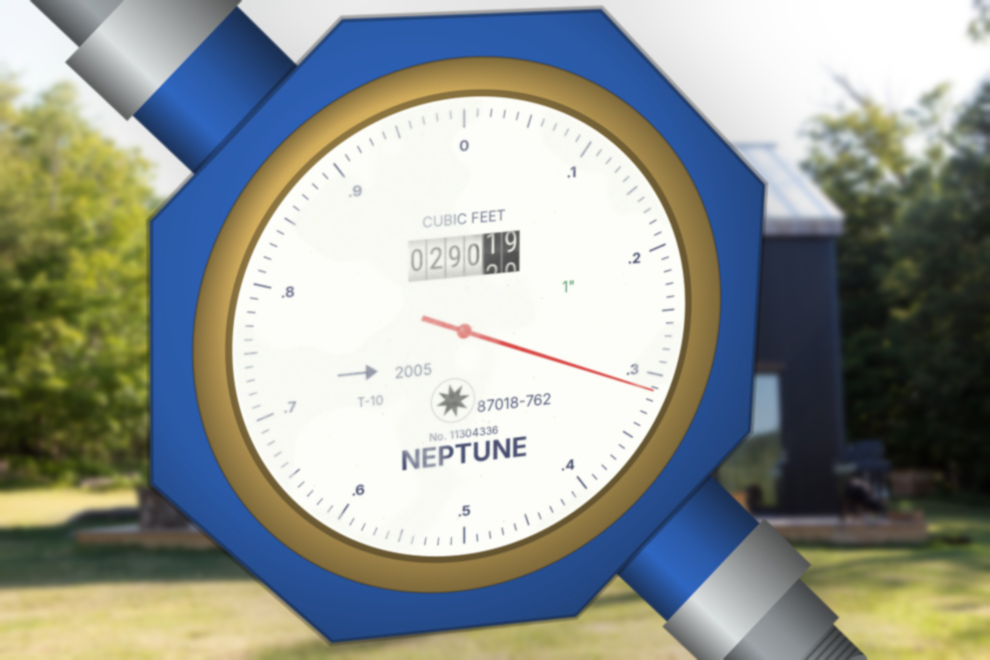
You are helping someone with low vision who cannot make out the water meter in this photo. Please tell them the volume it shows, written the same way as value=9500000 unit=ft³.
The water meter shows value=29019.31 unit=ft³
